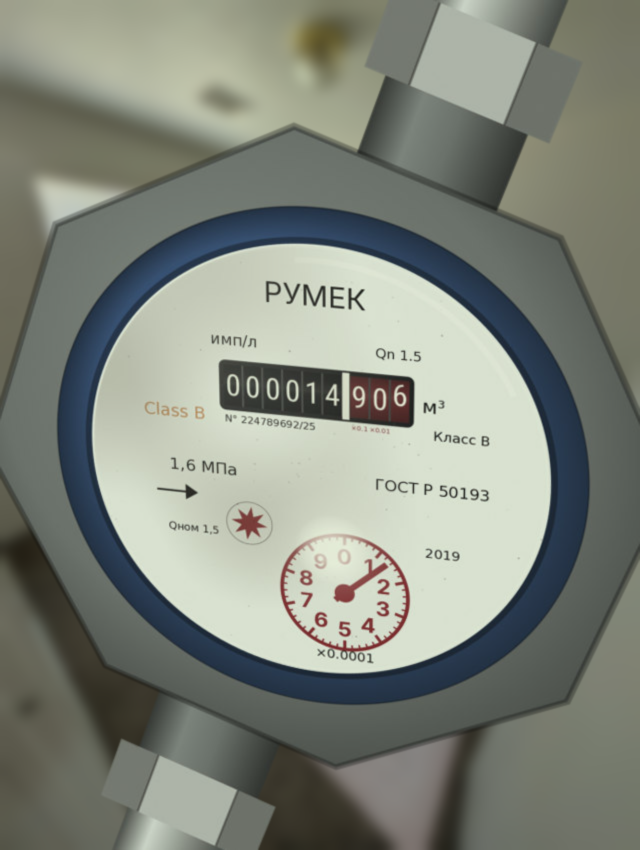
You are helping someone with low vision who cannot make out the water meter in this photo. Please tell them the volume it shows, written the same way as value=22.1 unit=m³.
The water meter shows value=14.9061 unit=m³
